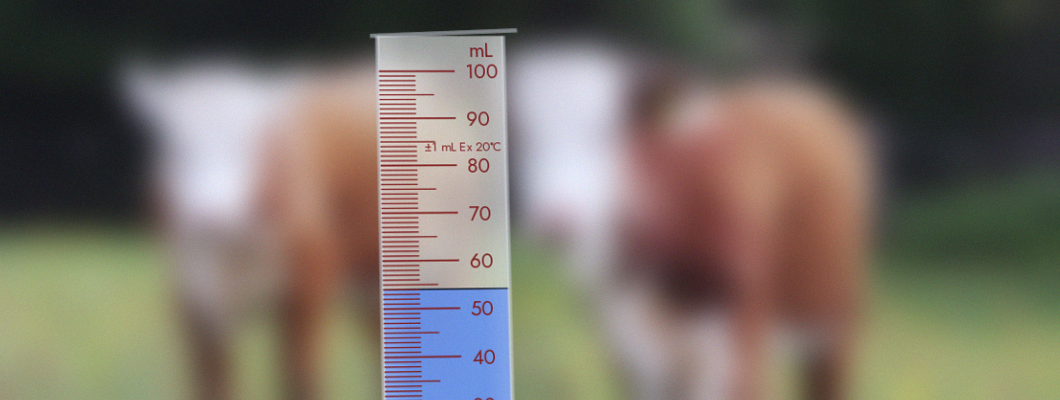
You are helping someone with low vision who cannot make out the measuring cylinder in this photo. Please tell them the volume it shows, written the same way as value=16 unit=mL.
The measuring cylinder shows value=54 unit=mL
